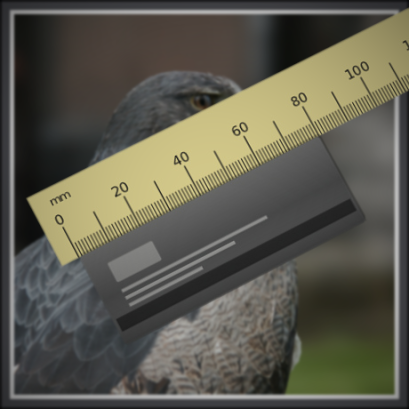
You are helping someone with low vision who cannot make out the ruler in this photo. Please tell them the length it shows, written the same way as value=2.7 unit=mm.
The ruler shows value=80 unit=mm
